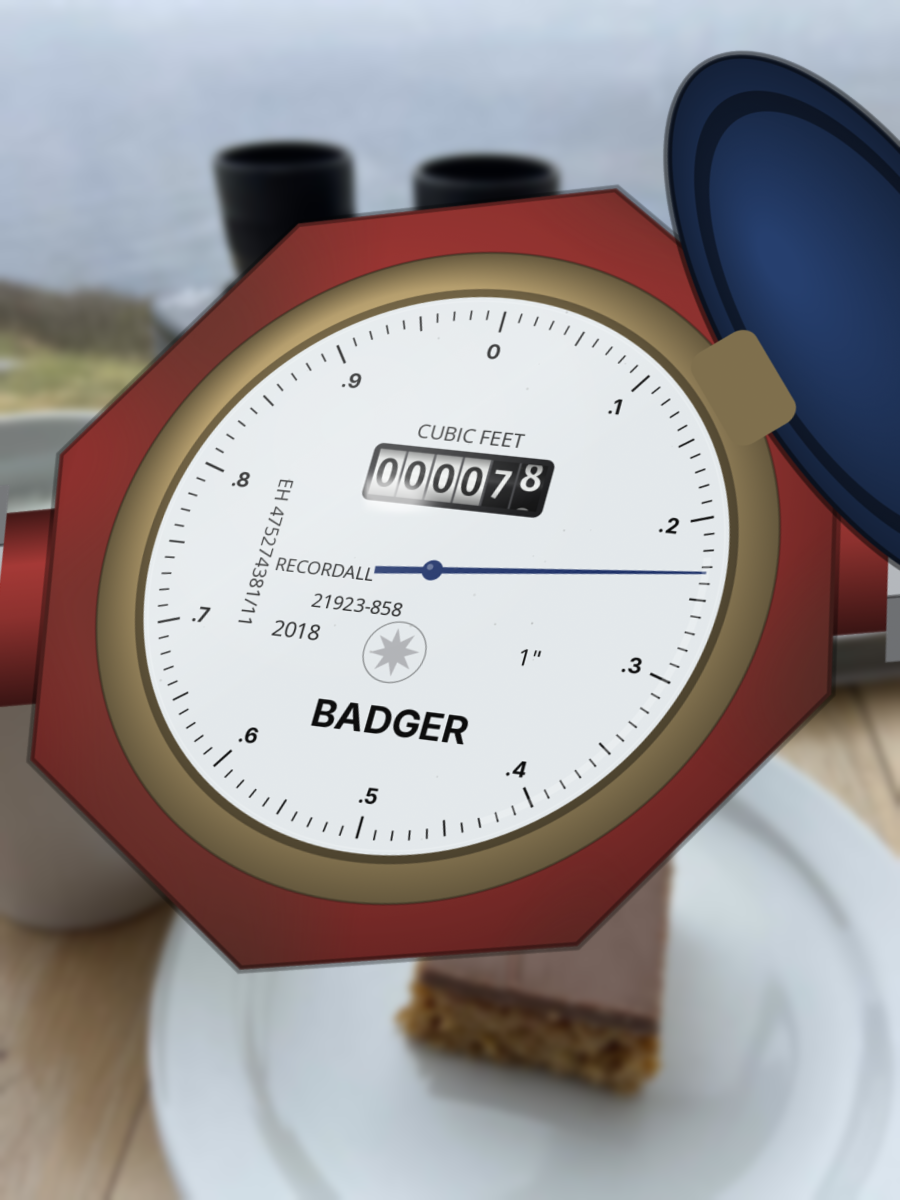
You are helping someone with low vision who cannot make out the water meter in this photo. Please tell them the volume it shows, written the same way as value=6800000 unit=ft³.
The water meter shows value=78.23 unit=ft³
